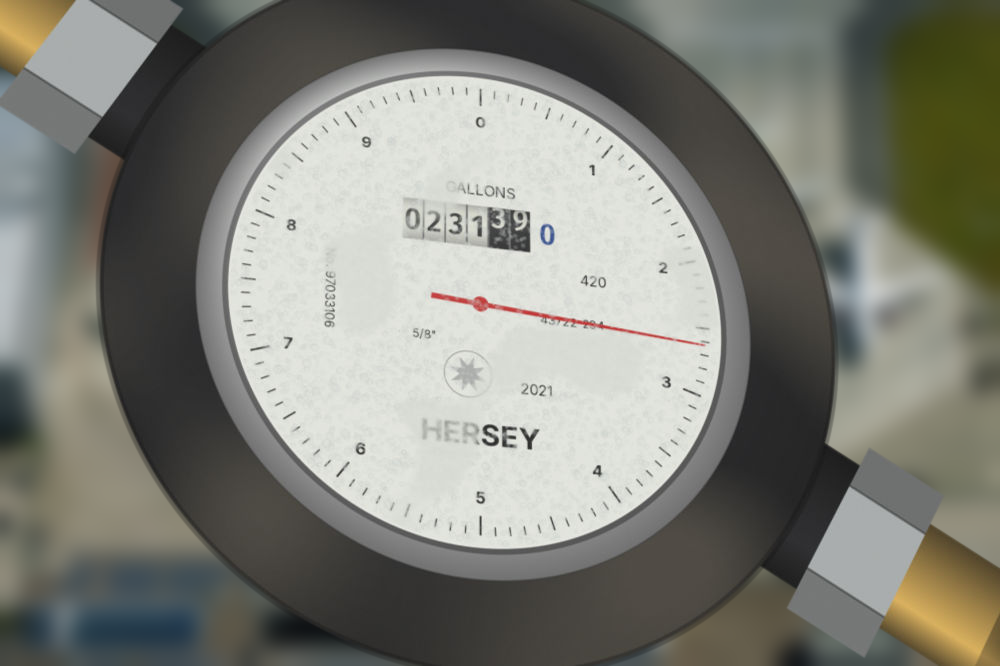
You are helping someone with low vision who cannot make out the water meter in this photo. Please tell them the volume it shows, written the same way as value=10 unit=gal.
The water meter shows value=231392.6 unit=gal
